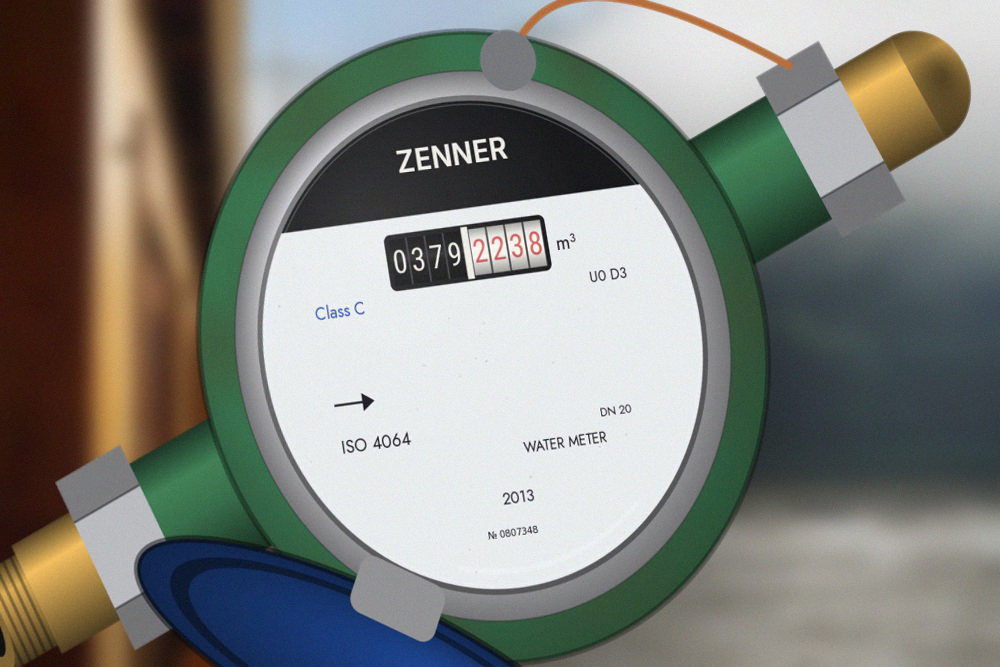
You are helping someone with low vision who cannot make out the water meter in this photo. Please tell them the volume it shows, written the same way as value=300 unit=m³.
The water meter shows value=379.2238 unit=m³
